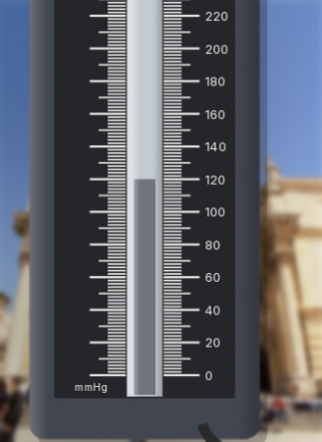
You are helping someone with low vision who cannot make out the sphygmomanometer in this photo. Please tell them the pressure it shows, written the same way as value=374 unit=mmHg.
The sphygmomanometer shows value=120 unit=mmHg
